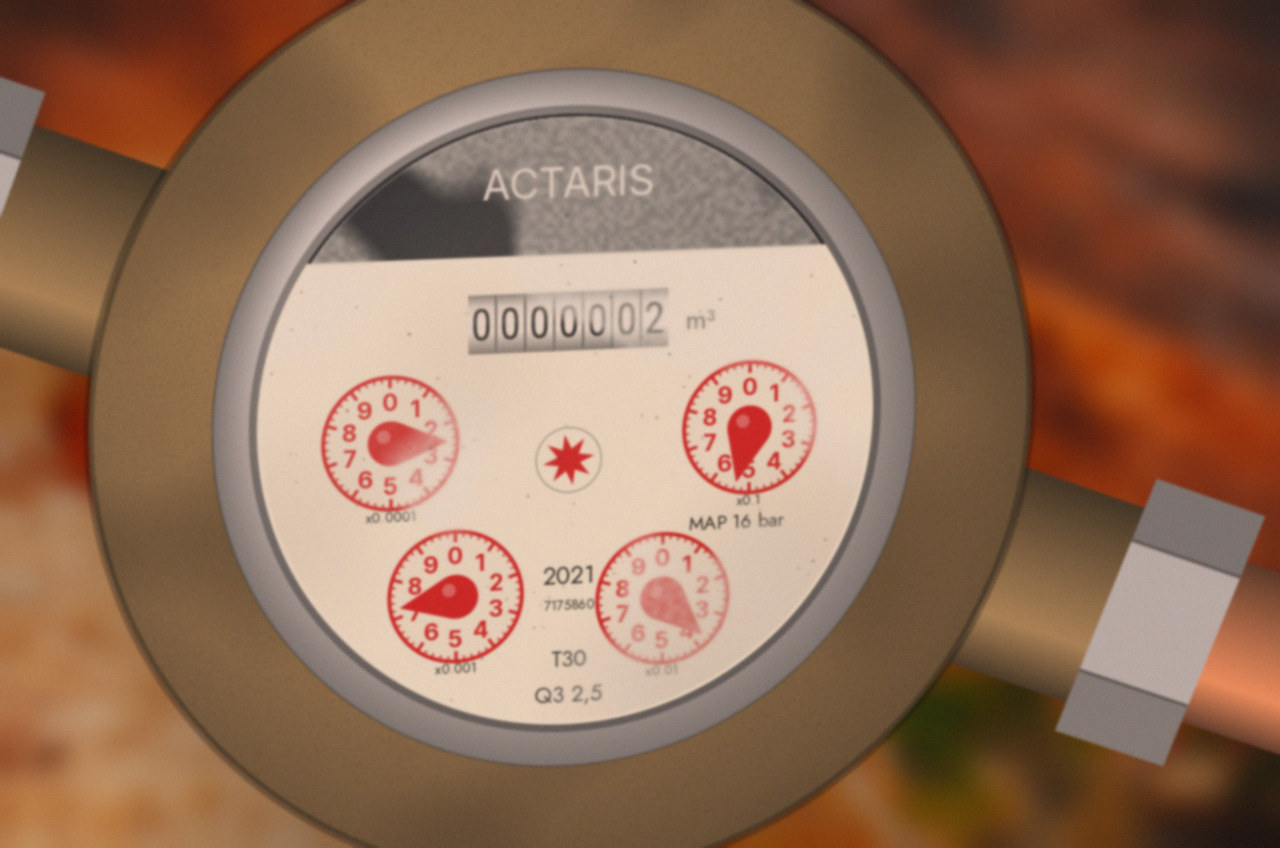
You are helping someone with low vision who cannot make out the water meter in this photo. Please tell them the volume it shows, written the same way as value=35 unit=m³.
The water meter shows value=2.5372 unit=m³
